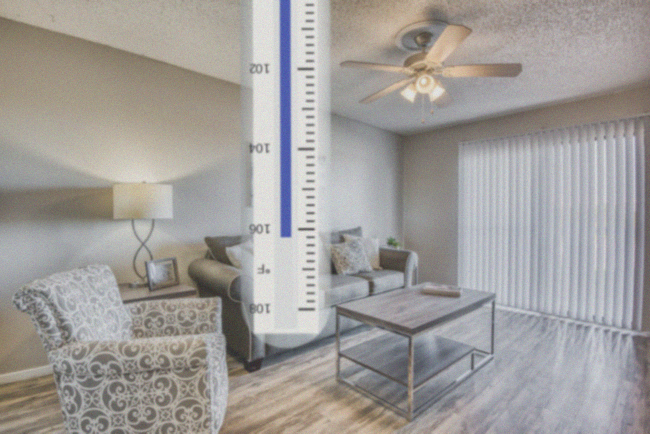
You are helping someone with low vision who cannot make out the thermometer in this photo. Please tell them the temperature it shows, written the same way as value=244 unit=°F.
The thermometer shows value=106.2 unit=°F
